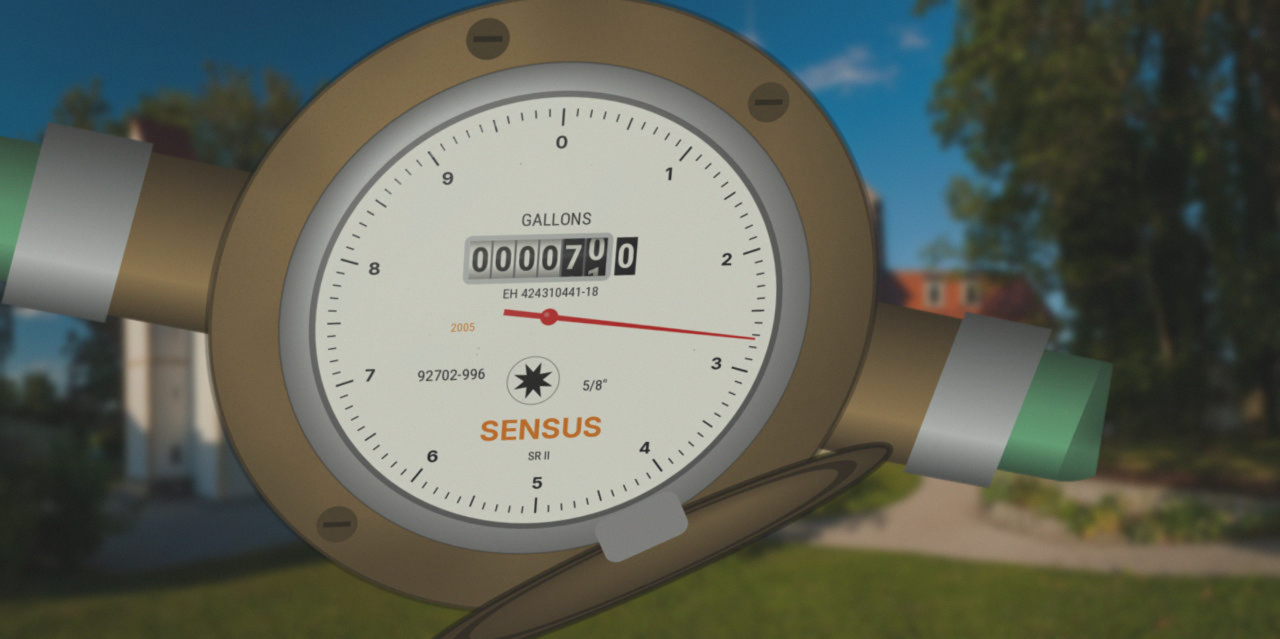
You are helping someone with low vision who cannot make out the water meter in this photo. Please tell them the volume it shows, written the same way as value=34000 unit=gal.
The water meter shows value=702.7 unit=gal
